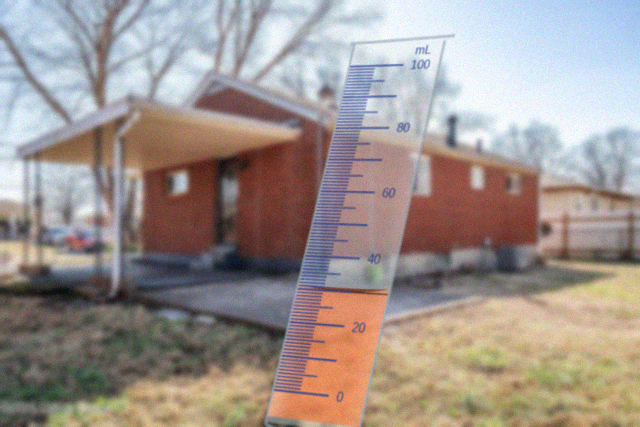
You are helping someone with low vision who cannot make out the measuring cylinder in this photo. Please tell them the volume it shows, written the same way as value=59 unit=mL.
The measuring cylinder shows value=30 unit=mL
